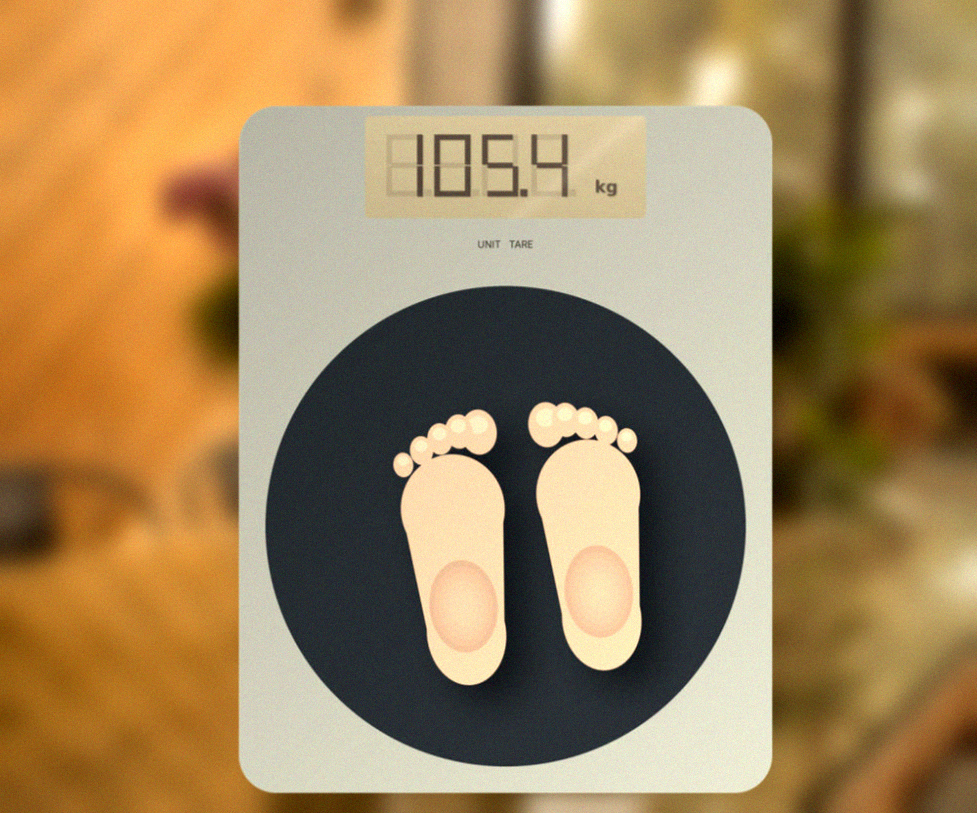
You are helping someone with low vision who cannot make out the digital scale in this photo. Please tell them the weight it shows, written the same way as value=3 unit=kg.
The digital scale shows value=105.4 unit=kg
